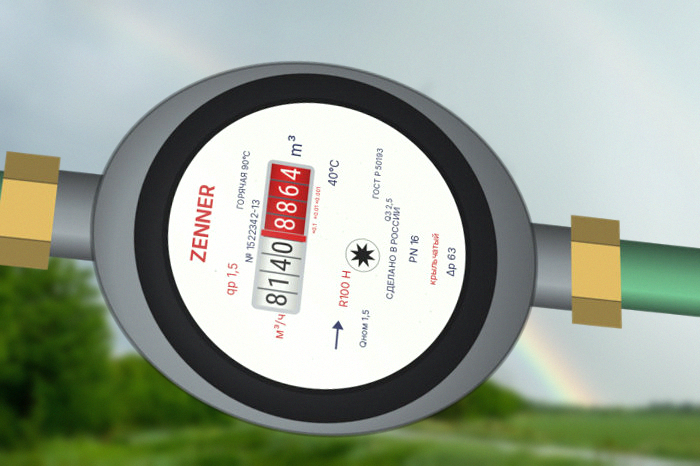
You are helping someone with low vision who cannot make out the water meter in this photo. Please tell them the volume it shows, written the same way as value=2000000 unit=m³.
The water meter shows value=8140.8864 unit=m³
